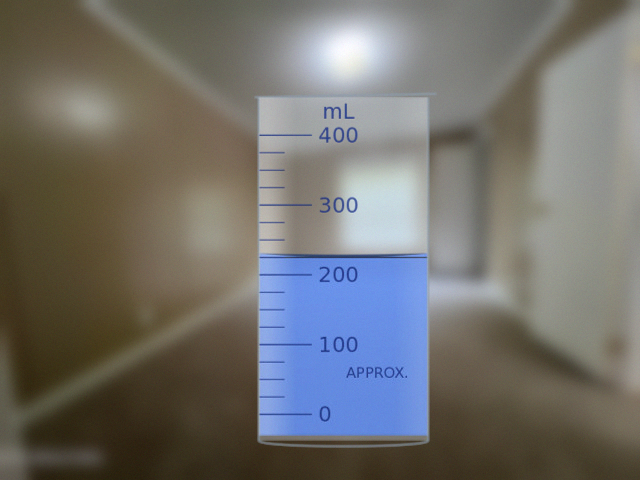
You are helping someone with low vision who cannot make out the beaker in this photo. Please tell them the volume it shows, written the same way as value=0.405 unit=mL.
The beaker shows value=225 unit=mL
